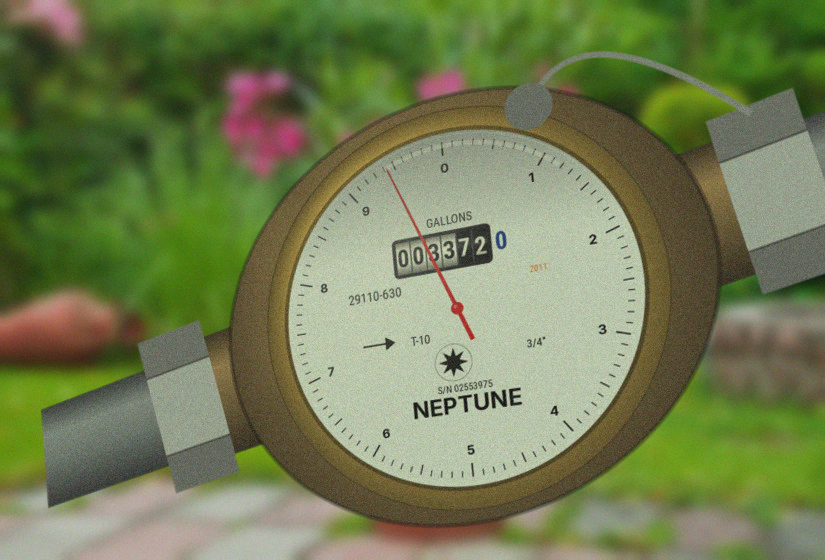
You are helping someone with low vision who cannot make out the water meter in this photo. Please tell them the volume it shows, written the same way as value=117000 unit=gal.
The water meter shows value=33719.4 unit=gal
